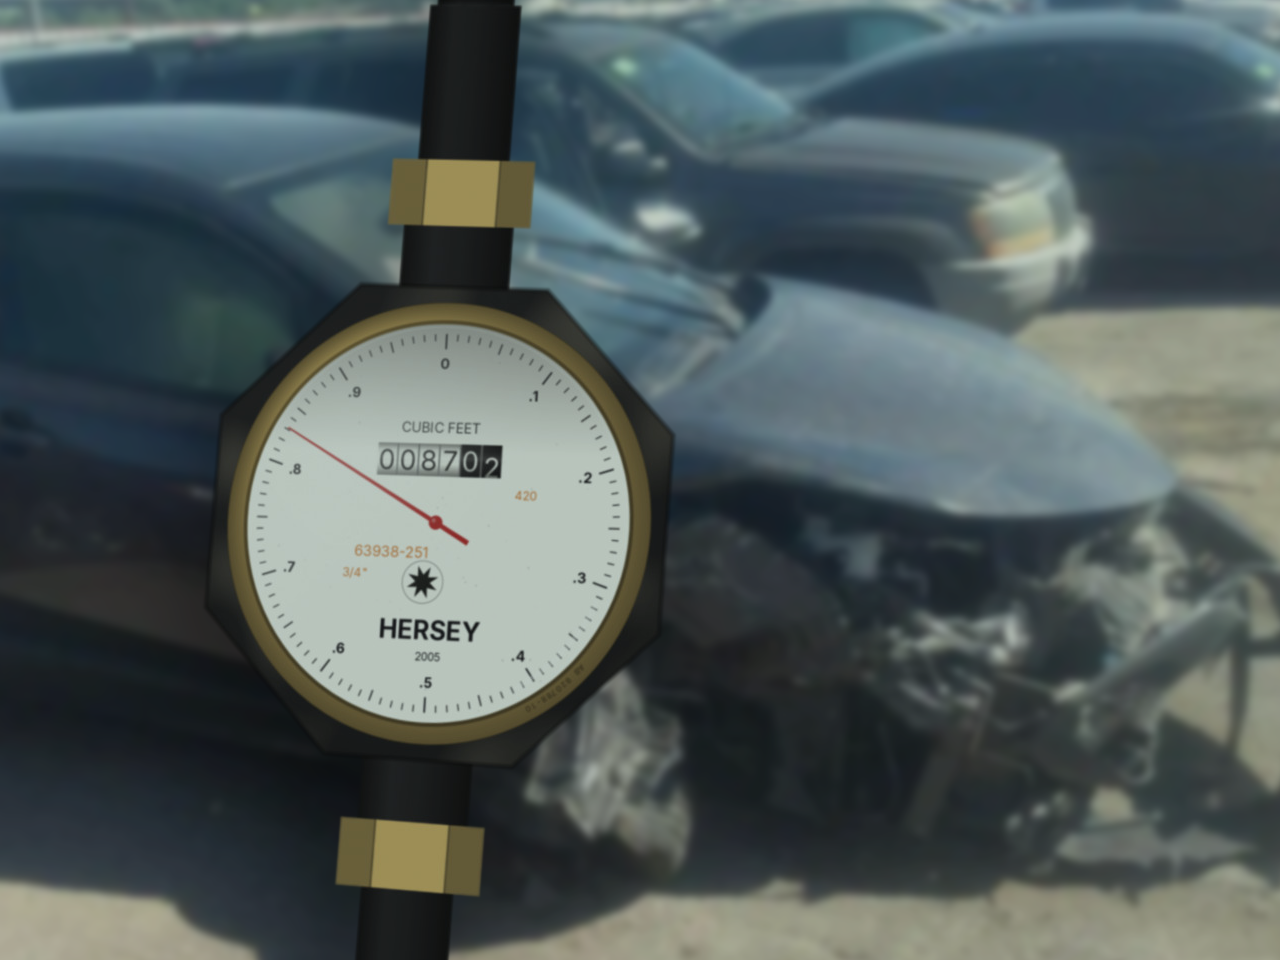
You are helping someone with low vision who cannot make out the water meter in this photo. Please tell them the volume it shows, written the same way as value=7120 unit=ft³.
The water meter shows value=8701.83 unit=ft³
